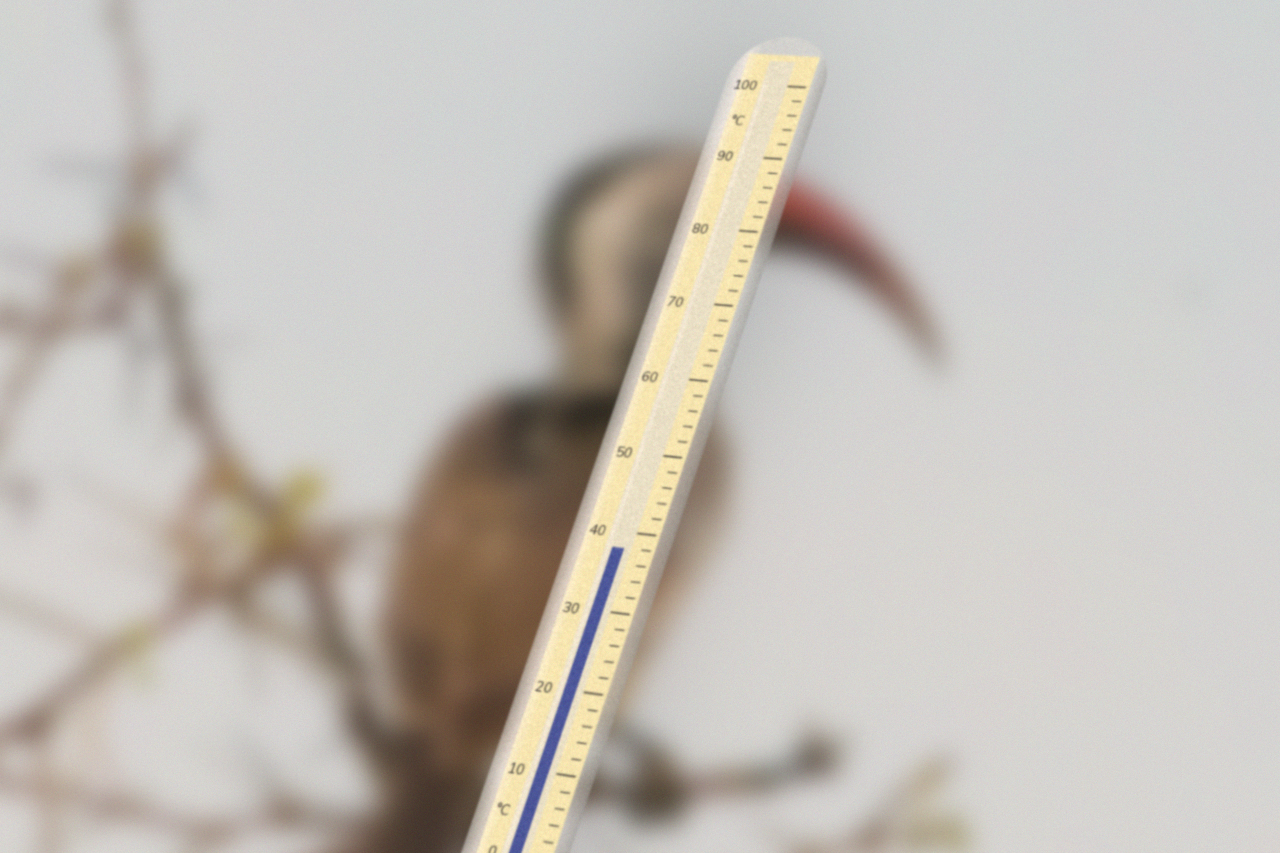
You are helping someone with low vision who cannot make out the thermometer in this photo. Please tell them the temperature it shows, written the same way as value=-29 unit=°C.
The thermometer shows value=38 unit=°C
